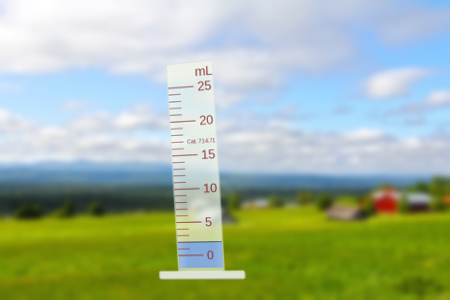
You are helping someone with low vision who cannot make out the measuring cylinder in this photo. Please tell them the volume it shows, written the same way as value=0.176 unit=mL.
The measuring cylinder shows value=2 unit=mL
